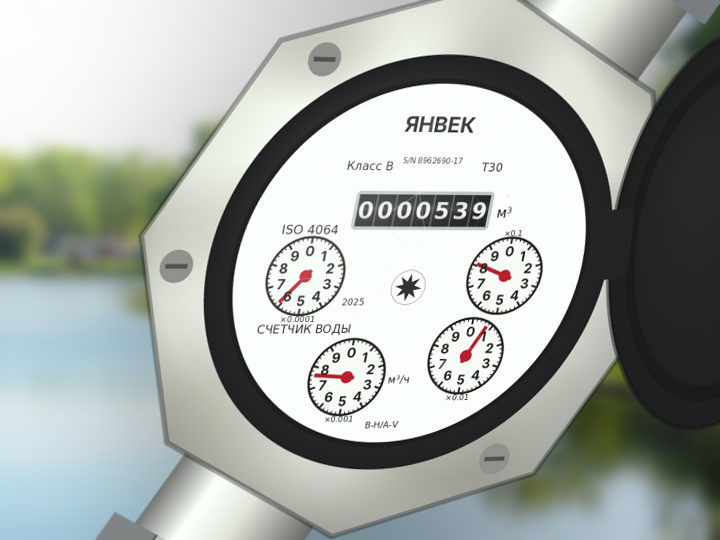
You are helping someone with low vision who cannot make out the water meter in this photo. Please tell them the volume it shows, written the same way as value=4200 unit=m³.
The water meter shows value=539.8076 unit=m³
